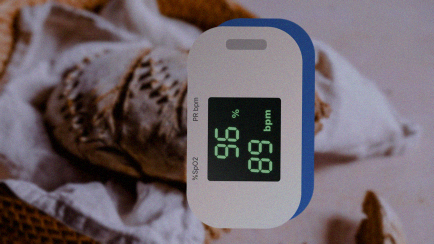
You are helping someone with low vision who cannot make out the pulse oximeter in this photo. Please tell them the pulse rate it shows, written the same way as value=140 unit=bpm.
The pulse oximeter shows value=89 unit=bpm
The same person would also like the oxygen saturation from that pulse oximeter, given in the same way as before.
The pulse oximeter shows value=96 unit=%
